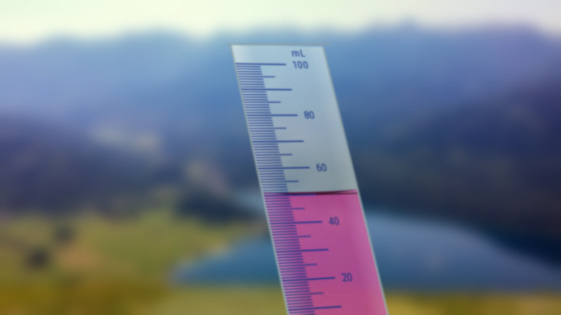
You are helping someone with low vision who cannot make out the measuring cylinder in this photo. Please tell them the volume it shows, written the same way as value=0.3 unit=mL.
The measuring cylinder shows value=50 unit=mL
